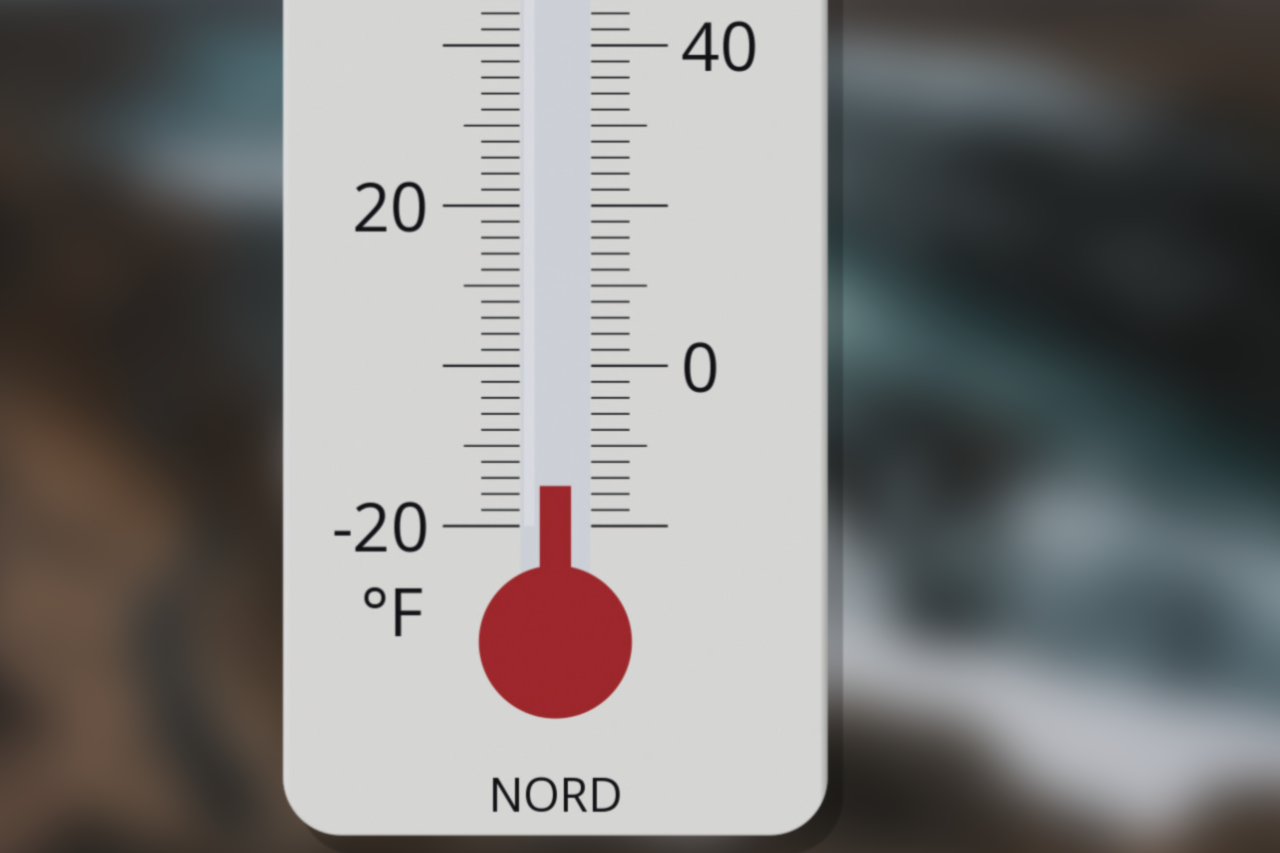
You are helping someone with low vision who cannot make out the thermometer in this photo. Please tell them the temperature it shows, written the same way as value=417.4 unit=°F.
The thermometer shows value=-15 unit=°F
